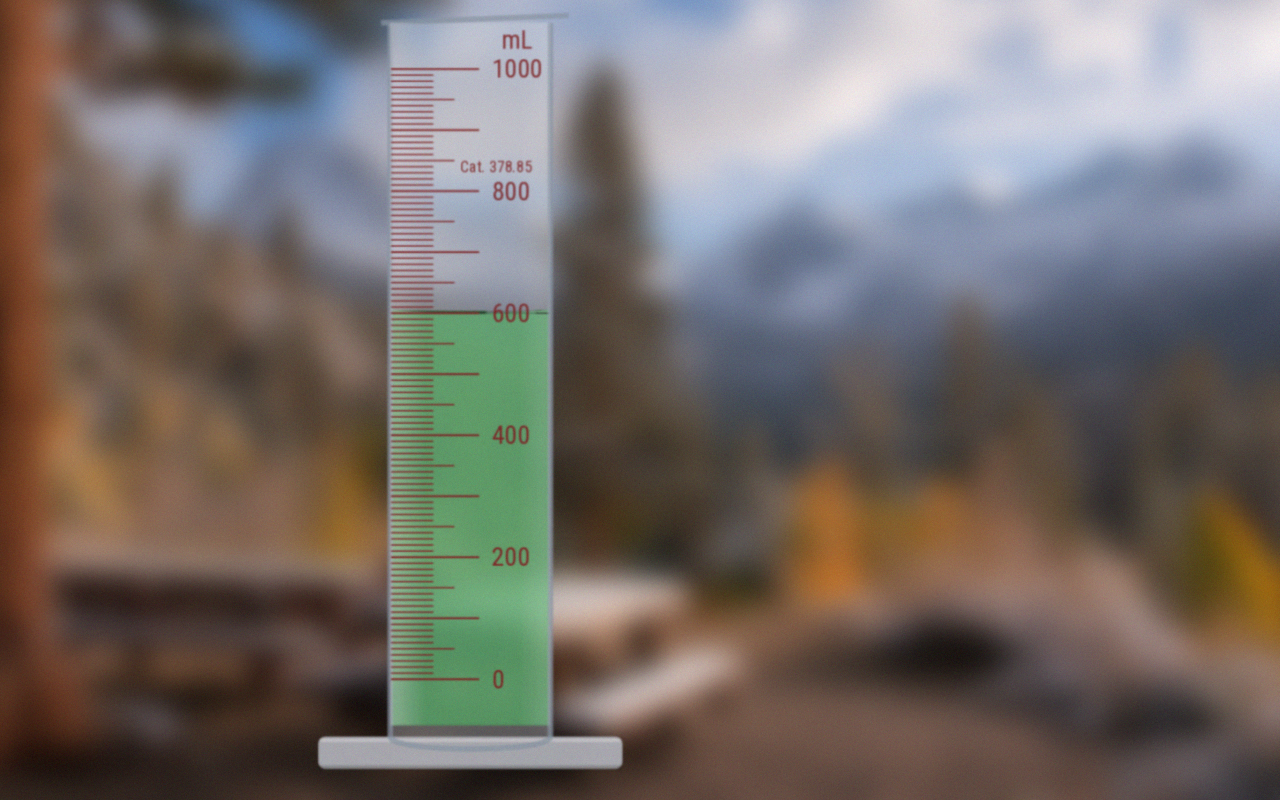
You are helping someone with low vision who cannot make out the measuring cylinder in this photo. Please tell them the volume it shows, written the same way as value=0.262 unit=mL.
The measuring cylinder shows value=600 unit=mL
